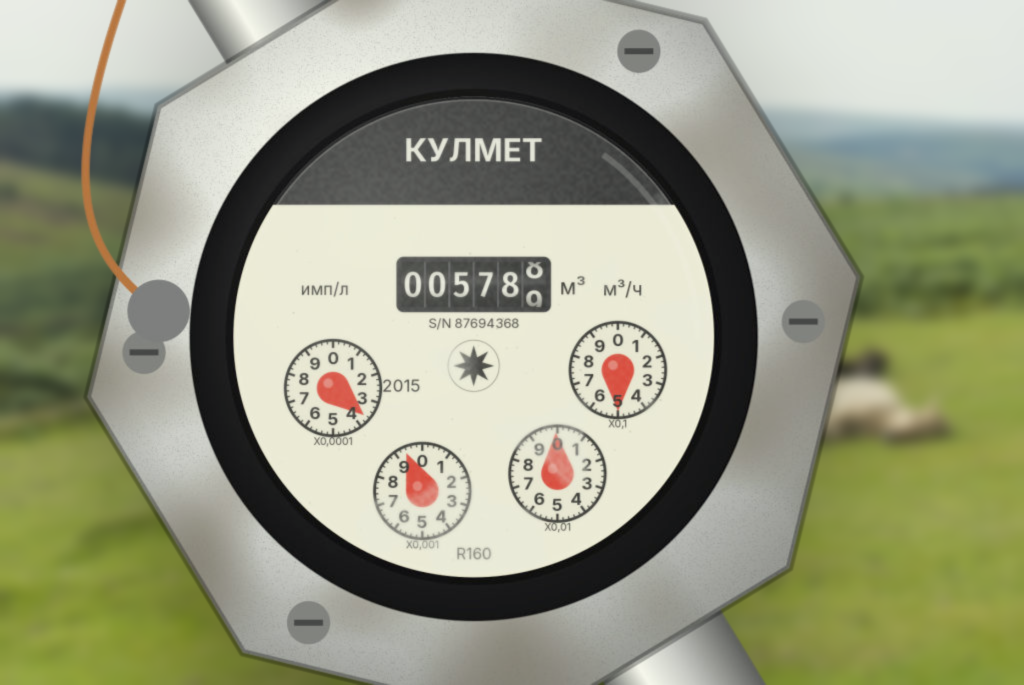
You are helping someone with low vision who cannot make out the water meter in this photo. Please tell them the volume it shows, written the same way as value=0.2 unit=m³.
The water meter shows value=5788.4993 unit=m³
